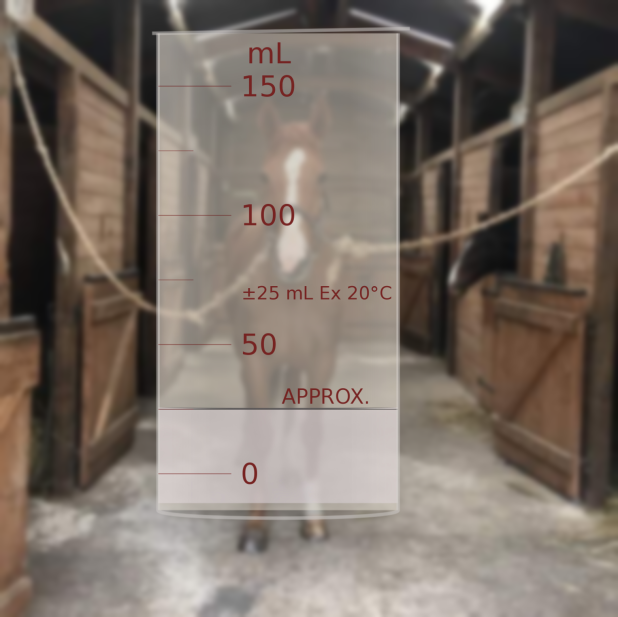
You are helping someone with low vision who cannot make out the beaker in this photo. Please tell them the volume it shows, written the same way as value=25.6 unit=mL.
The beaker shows value=25 unit=mL
